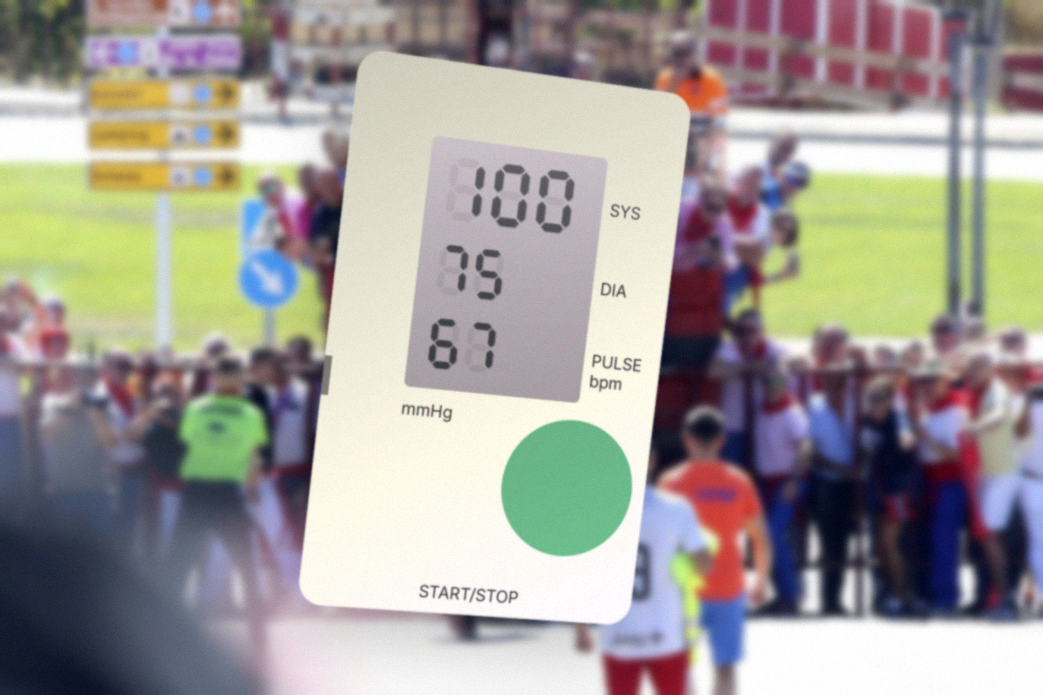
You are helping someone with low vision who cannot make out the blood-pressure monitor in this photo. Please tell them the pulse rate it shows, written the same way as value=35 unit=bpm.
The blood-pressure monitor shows value=67 unit=bpm
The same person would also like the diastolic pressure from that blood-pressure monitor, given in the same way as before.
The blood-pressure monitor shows value=75 unit=mmHg
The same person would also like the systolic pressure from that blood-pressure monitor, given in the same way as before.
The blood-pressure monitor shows value=100 unit=mmHg
